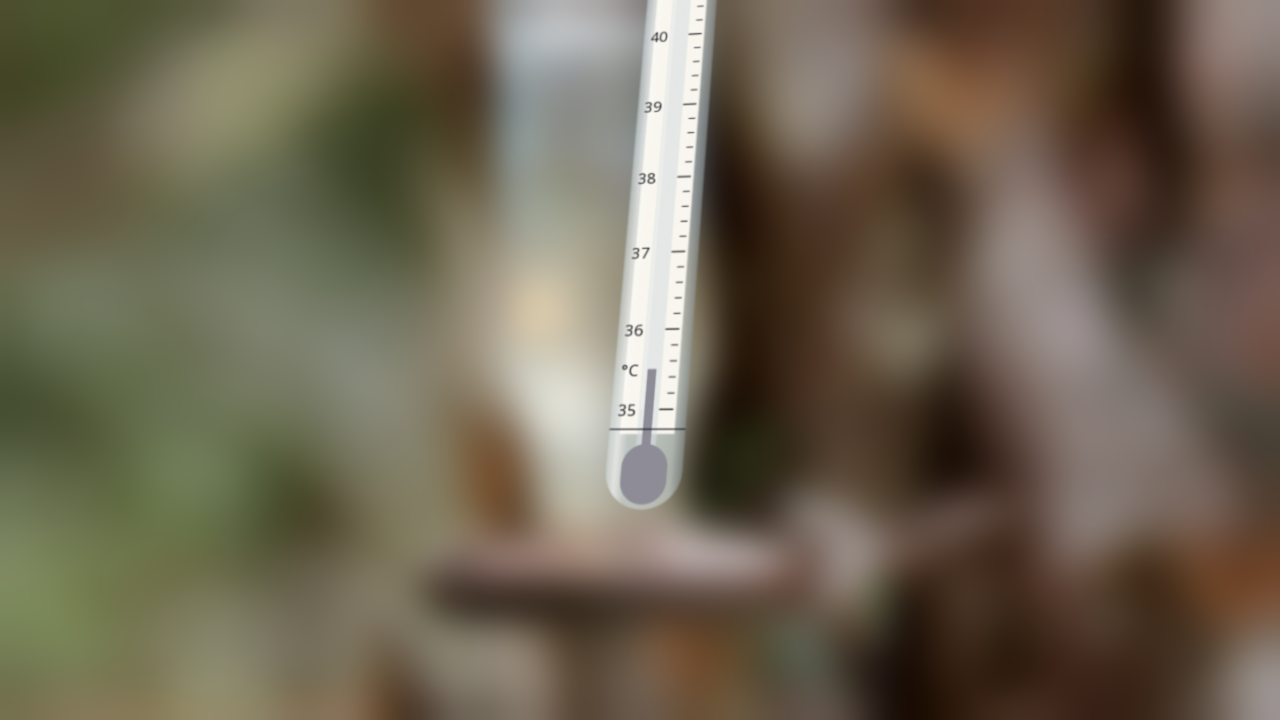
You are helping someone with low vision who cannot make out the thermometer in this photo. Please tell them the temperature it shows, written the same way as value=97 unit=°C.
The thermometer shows value=35.5 unit=°C
